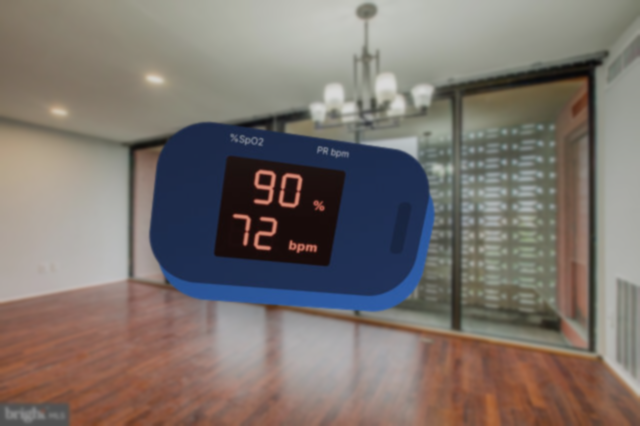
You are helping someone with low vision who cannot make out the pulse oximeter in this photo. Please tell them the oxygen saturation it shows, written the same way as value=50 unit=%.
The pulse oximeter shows value=90 unit=%
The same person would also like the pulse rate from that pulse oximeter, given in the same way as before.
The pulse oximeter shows value=72 unit=bpm
